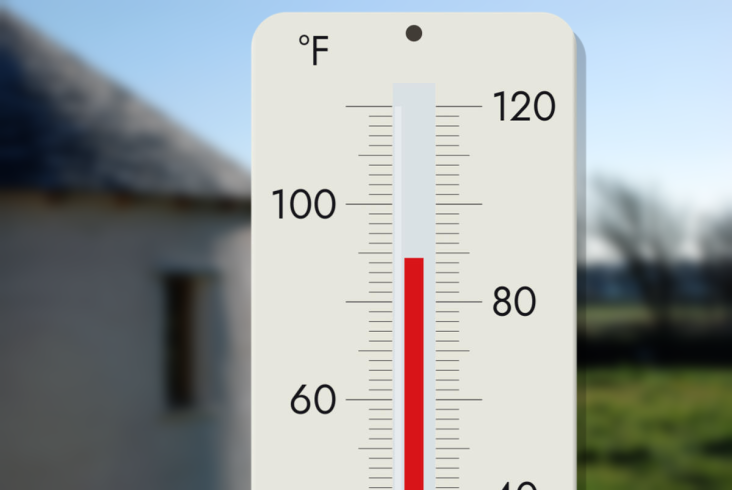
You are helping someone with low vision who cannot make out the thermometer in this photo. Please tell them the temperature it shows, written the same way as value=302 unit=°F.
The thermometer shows value=89 unit=°F
